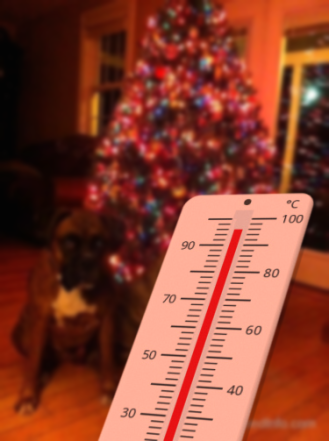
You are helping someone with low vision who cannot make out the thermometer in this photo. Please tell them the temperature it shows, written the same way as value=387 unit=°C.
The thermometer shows value=96 unit=°C
